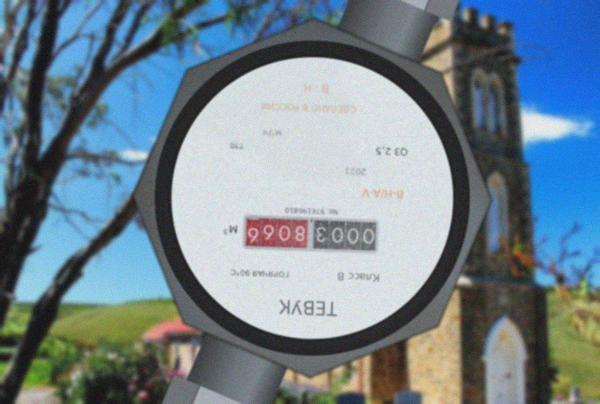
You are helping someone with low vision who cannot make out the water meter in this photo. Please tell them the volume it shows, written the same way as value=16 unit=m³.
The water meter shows value=3.8066 unit=m³
